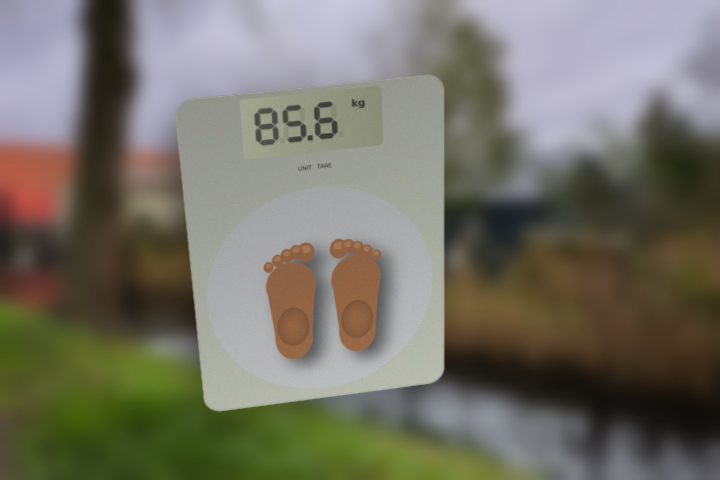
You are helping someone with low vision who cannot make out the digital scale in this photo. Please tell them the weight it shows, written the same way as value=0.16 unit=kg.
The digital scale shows value=85.6 unit=kg
